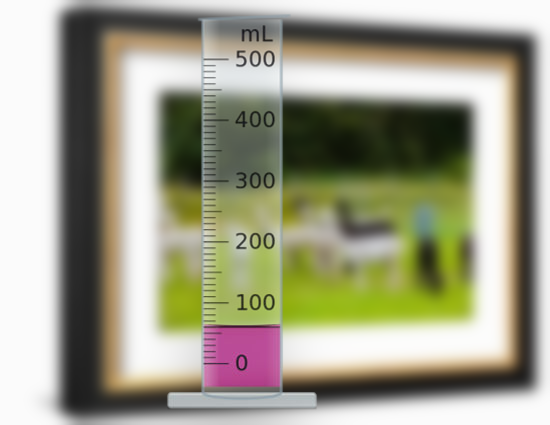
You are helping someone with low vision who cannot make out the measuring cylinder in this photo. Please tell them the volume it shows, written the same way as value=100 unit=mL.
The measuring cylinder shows value=60 unit=mL
